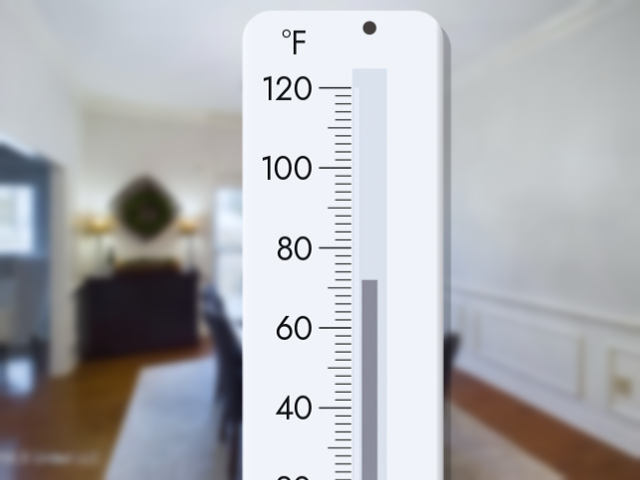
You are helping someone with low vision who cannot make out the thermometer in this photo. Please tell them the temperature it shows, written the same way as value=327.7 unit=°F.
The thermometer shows value=72 unit=°F
